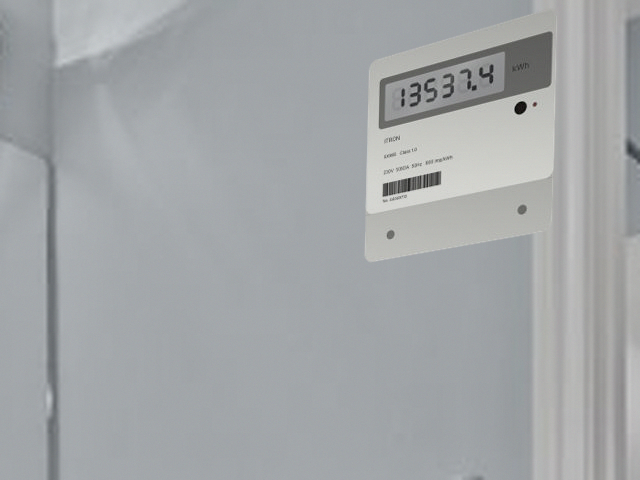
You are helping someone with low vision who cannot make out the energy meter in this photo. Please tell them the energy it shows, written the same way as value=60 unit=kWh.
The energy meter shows value=13537.4 unit=kWh
